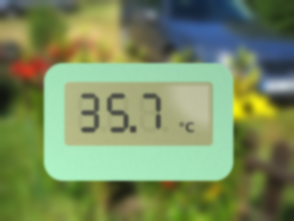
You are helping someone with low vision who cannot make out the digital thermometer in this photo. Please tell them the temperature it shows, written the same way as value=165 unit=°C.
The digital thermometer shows value=35.7 unit=°C
